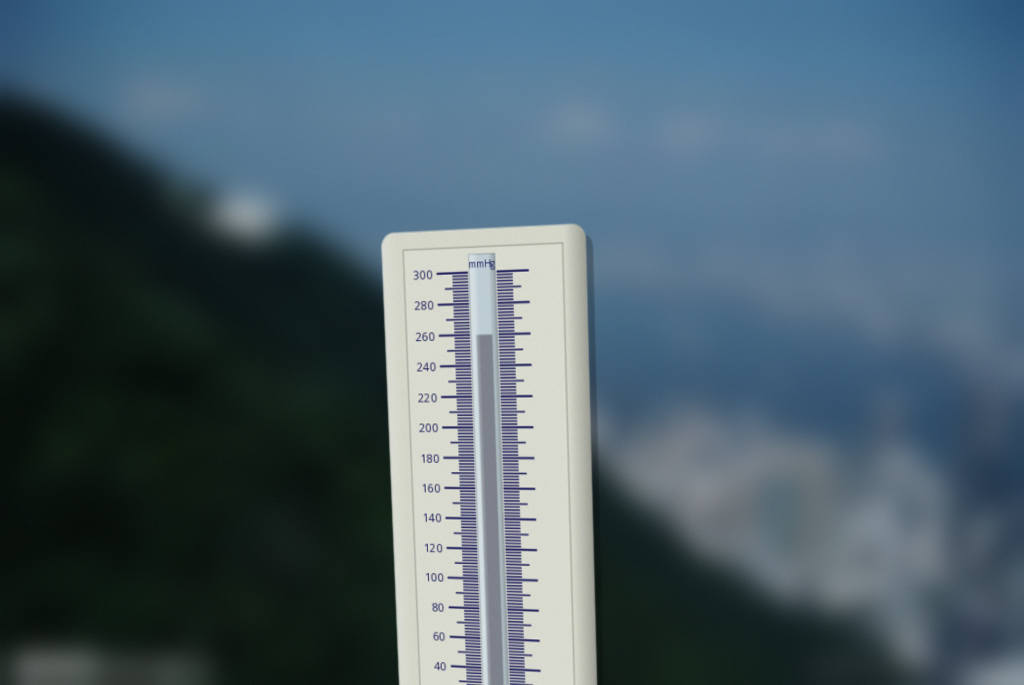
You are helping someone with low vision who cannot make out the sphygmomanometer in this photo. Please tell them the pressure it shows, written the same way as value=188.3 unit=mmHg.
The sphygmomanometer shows value=260 unit=mmHg
